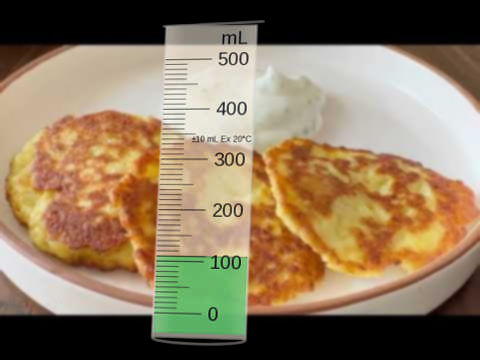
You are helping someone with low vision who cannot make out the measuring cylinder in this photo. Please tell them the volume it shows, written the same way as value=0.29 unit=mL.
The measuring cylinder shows value=110 unit=mL
